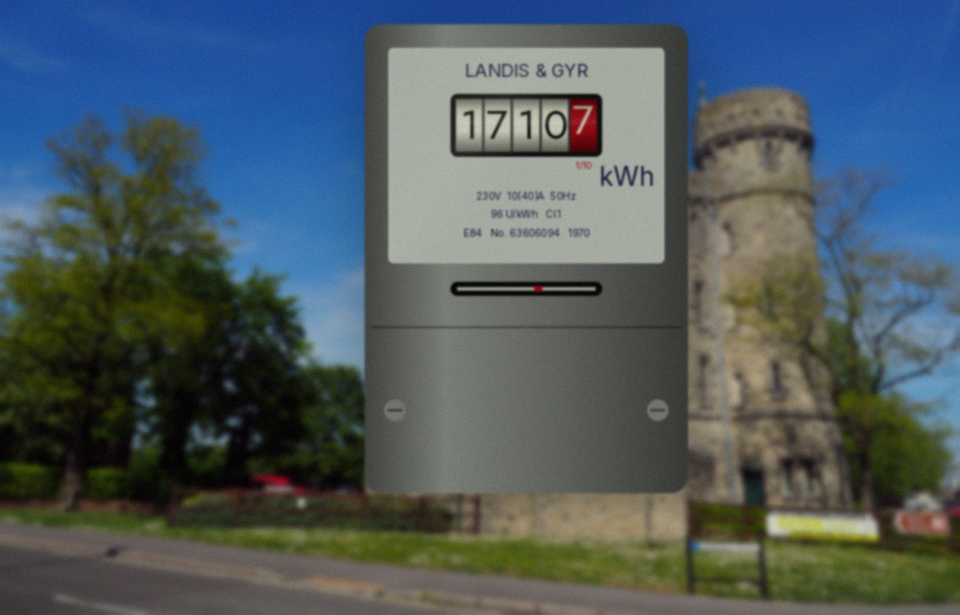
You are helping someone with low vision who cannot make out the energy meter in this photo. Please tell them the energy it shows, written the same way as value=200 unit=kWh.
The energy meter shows value=1710.7 unit=kWh
